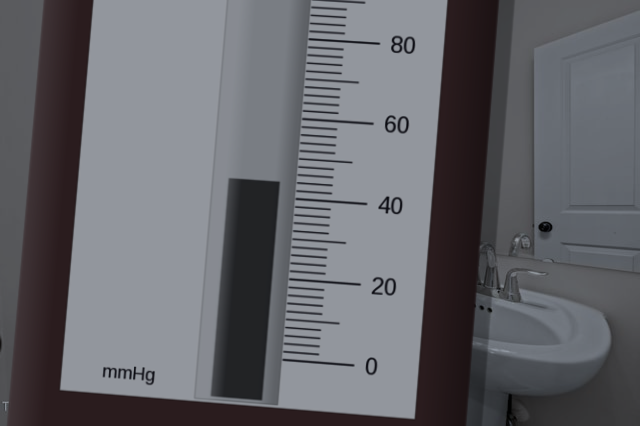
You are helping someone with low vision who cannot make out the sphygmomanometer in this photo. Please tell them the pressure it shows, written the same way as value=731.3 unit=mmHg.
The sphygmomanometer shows value=44 unit=mmHg
